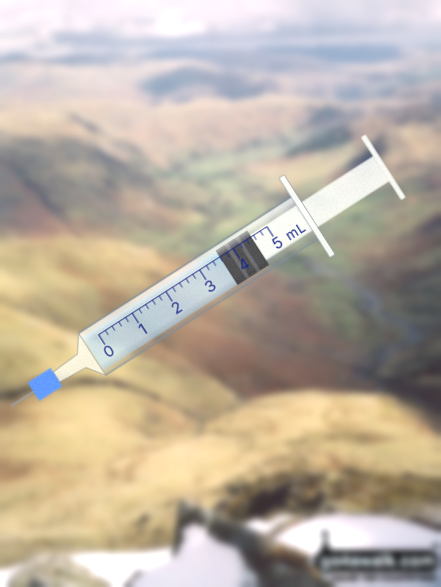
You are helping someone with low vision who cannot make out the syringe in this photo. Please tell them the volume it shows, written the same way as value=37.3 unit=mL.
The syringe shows value=3.6 unit=mL
